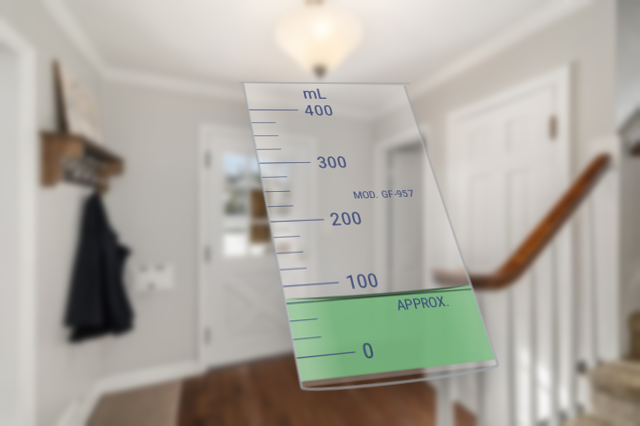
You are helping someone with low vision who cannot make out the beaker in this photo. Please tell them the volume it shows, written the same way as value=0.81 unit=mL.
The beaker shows value=75 unit=mL
